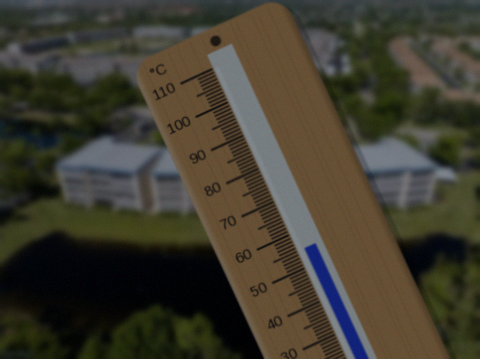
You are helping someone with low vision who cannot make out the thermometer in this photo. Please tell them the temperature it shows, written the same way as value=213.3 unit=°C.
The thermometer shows value=55 unit=°C
